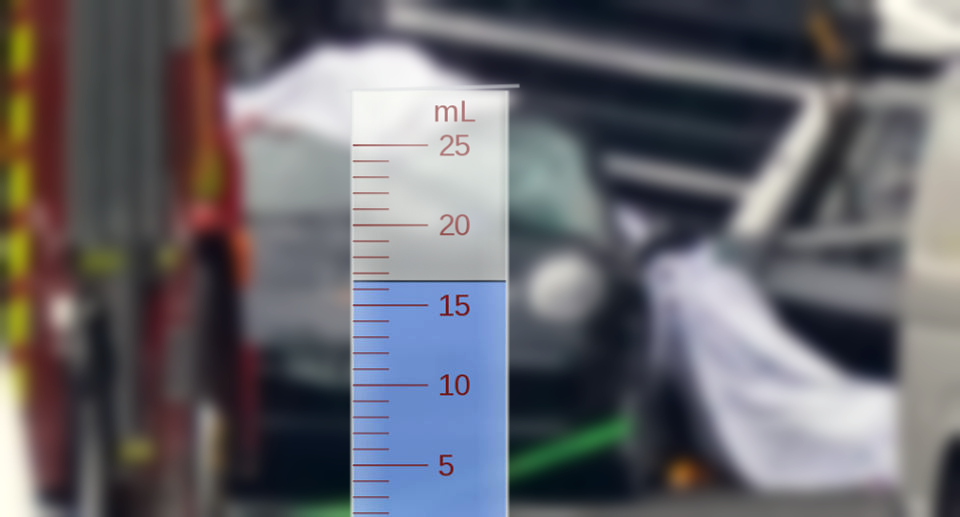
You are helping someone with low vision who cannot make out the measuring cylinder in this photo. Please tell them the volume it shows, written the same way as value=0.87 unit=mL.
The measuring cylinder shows value=16.5 unit=mL
